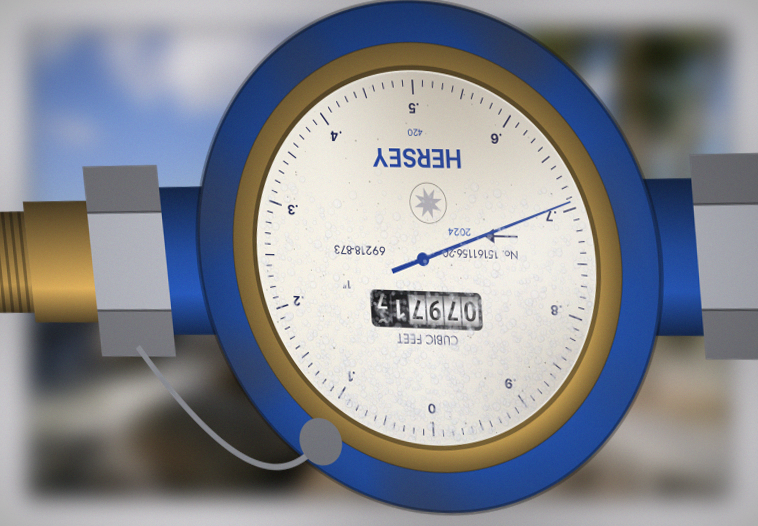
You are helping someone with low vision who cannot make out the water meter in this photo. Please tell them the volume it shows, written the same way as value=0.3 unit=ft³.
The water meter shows value=79716.69 unit=ft³
